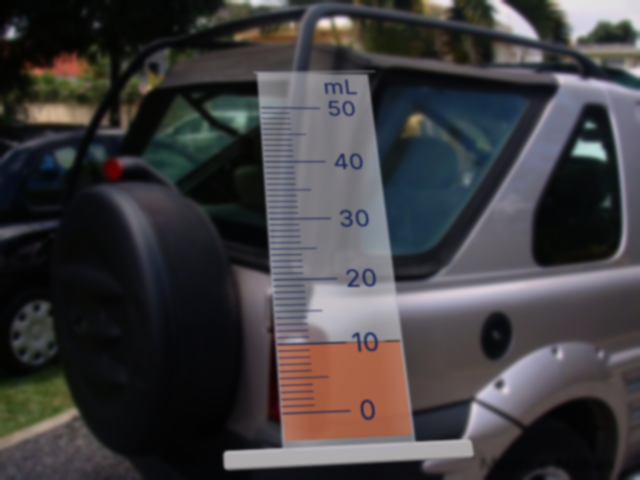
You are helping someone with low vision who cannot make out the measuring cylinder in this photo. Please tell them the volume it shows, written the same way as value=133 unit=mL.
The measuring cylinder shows value=10 unit=mL
